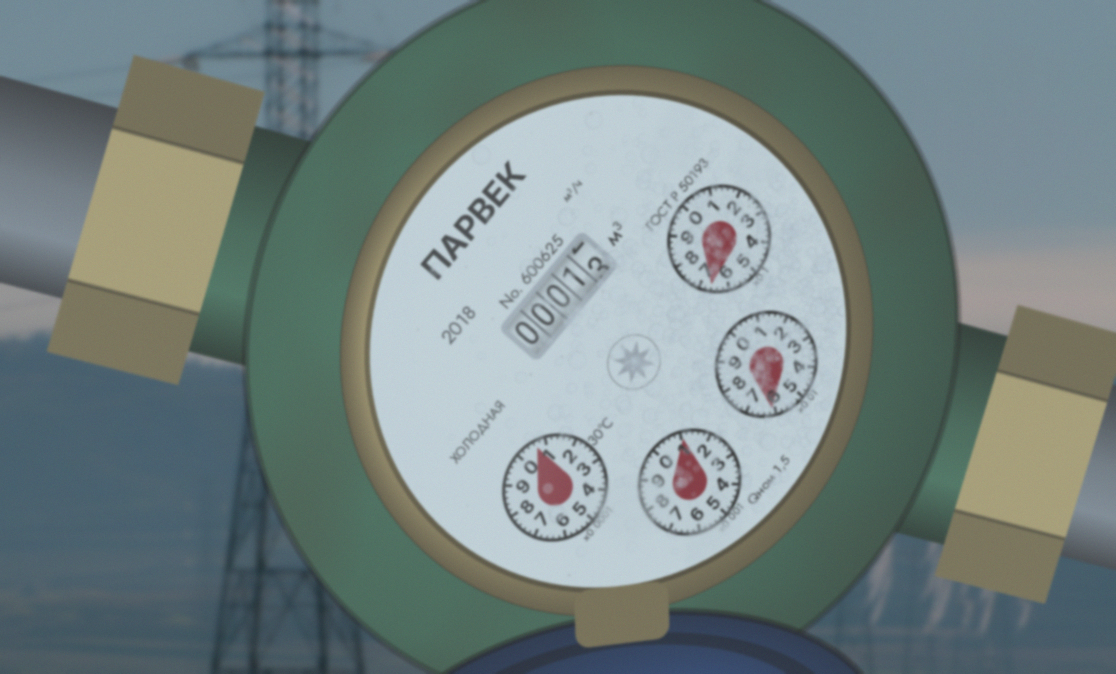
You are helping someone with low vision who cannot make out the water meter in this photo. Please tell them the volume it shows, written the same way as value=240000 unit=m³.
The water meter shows value=12.6610 unit=m³
